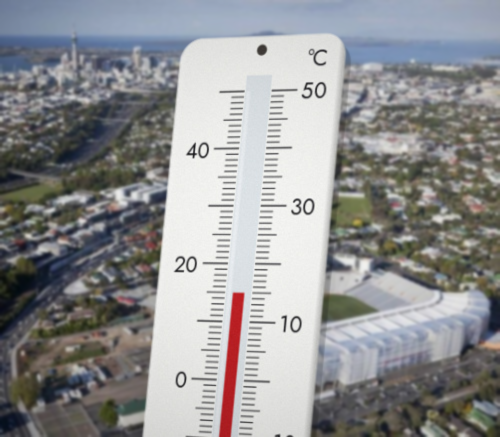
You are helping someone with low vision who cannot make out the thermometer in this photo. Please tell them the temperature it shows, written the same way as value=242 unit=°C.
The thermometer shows value=15 unit=°C
